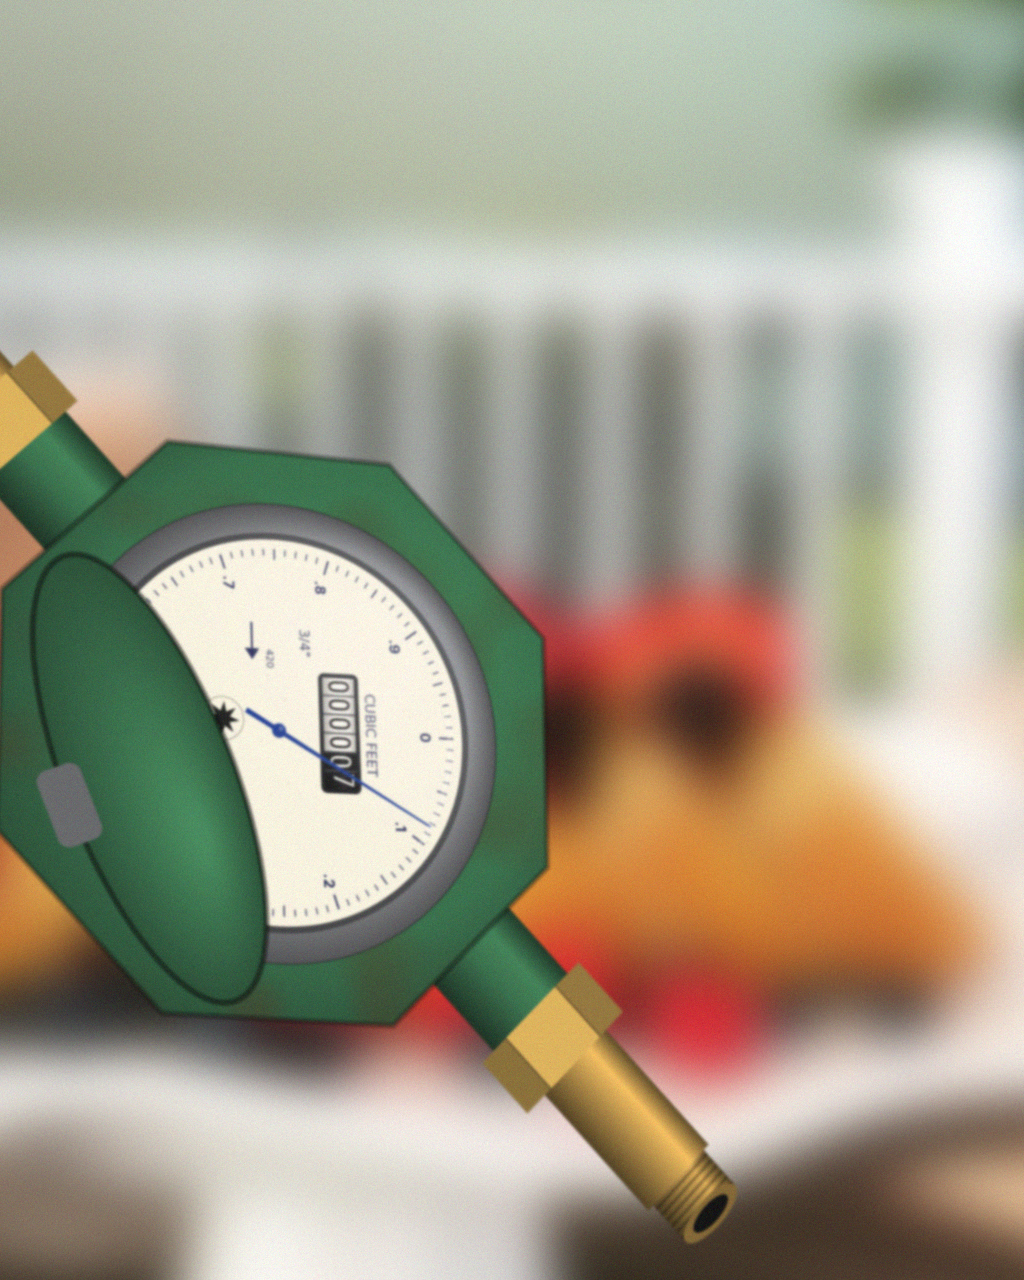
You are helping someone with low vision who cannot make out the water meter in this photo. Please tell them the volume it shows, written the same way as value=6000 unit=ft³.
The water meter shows value=7.08 unit=ft³
